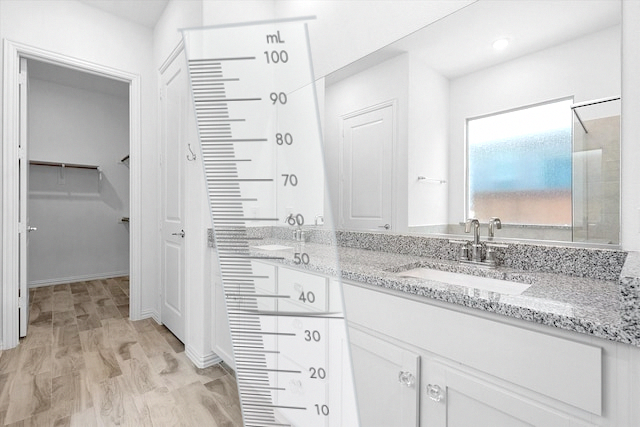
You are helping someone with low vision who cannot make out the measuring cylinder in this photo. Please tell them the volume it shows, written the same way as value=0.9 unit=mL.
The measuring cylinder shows value=35 unit=mL
